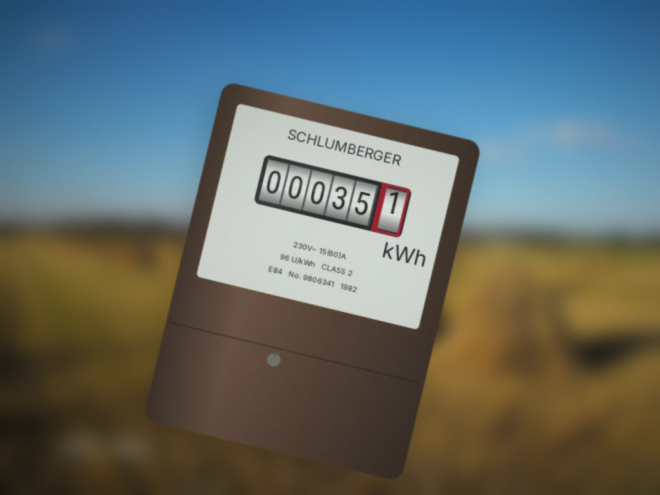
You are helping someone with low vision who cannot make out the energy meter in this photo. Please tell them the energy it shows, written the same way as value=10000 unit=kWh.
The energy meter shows value=35.1 unit=kWh
